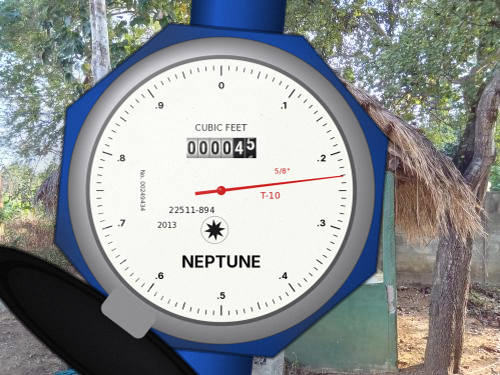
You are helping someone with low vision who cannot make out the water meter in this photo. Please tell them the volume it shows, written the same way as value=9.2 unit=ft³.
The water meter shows value=45.23 unit=ft³
